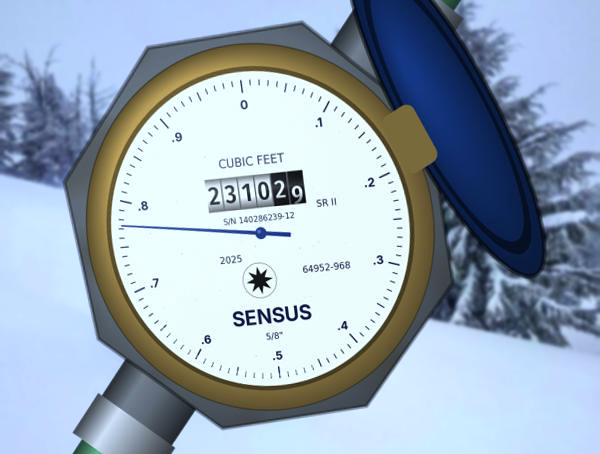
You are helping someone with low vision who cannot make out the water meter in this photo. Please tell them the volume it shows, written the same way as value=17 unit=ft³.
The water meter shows value=231028.77 unit=ft³
